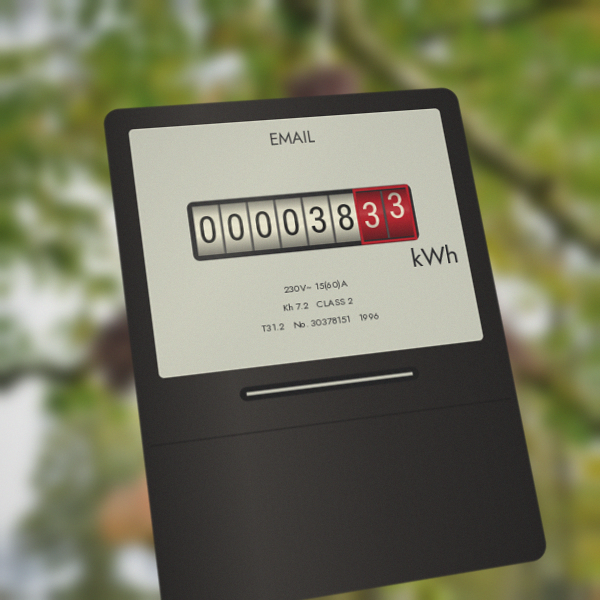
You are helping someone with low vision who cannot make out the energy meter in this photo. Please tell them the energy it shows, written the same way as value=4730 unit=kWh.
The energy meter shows value=38.33 unit=kWh
